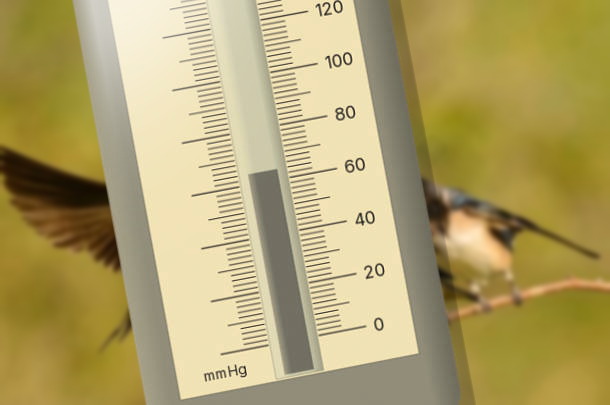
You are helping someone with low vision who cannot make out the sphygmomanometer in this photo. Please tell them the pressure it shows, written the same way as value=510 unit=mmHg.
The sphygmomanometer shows value=64 unit=mmHg
